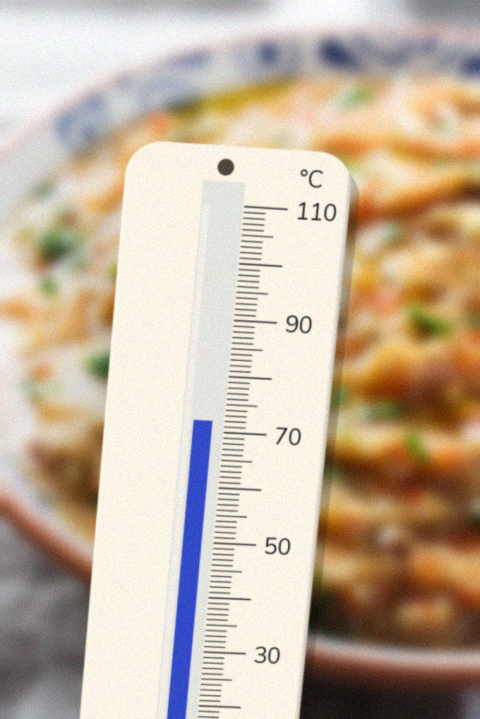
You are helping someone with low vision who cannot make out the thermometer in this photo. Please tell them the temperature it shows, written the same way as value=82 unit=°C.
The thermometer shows value=72 unit=°C
